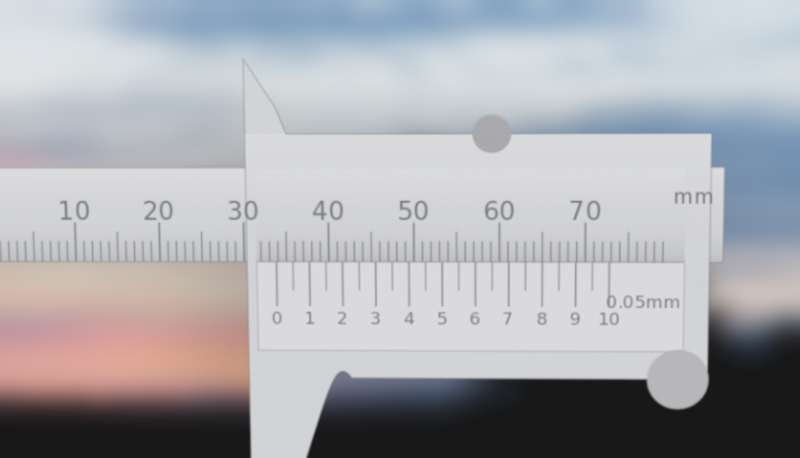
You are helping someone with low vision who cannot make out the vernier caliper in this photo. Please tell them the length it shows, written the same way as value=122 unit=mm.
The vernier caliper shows value=33.8 unit=mm
